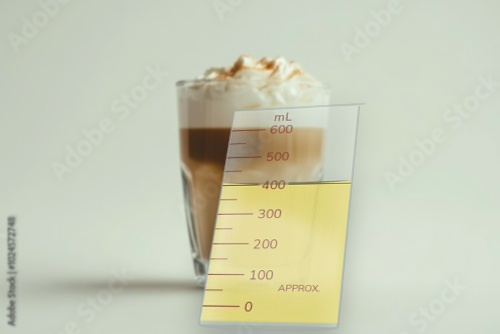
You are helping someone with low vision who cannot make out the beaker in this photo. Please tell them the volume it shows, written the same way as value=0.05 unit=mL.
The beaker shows value=400 unit=mL
